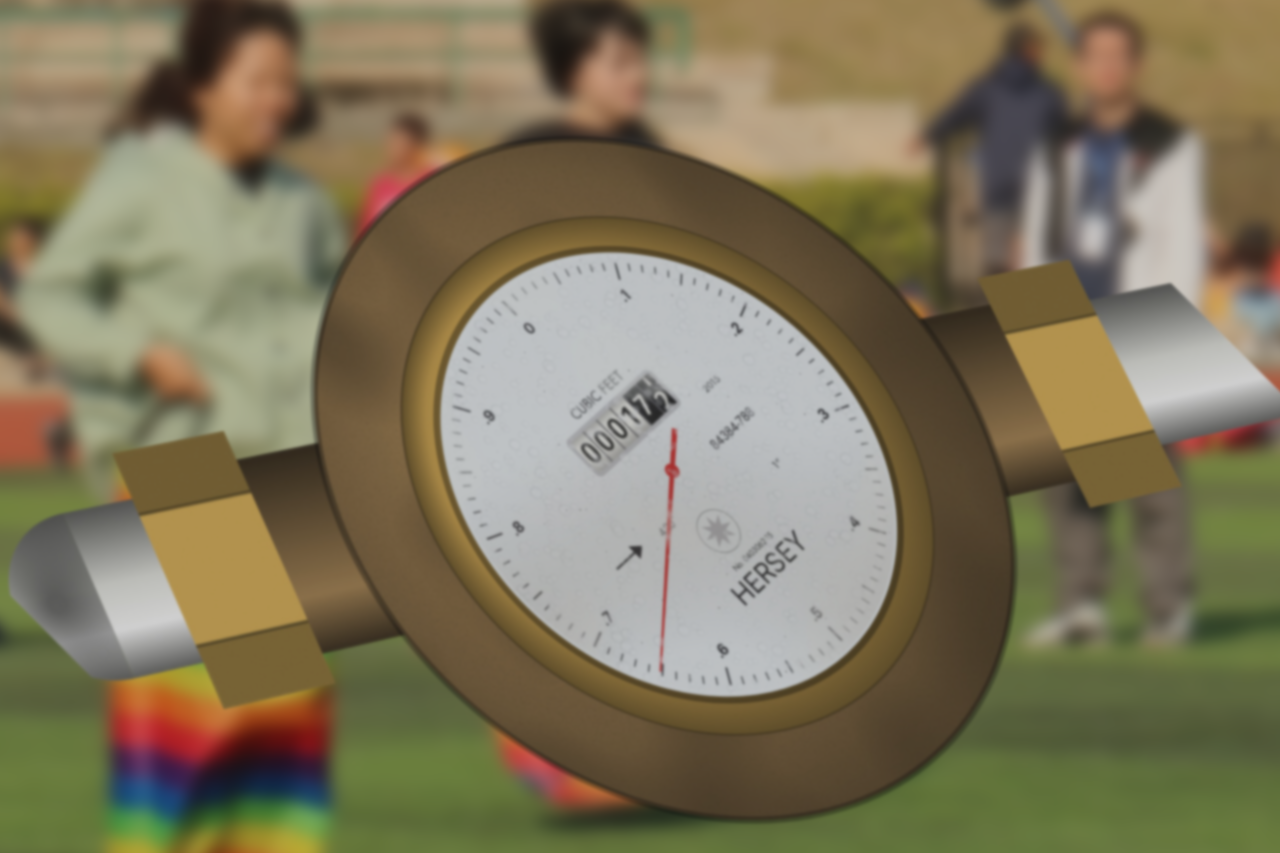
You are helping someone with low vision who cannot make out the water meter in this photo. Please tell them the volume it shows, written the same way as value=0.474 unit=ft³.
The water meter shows value=171.65 unit=ft³
